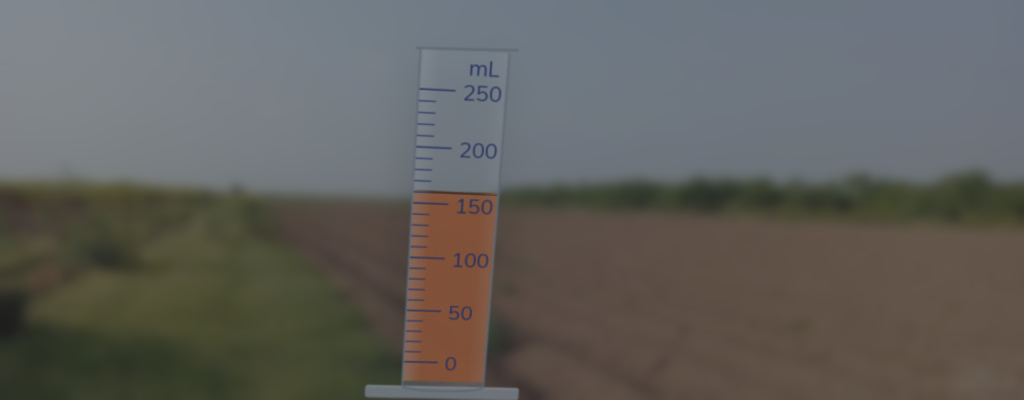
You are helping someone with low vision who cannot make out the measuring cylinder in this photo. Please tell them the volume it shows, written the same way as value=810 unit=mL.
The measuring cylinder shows value=160 unit=mL
